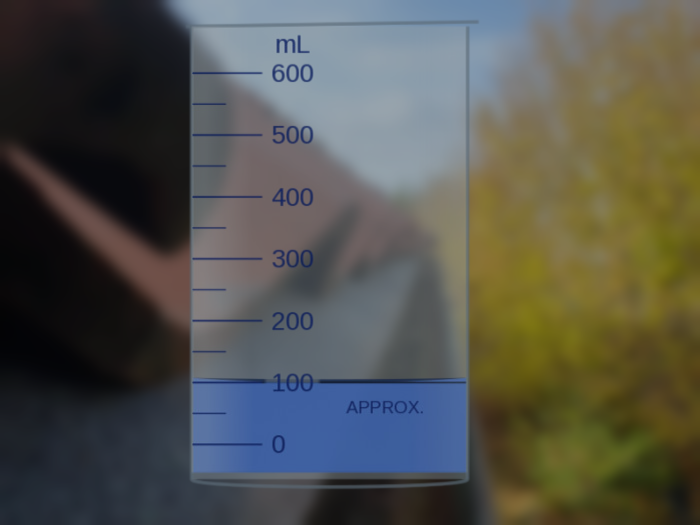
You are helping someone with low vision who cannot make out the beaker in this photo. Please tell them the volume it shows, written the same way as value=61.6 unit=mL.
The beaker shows value=100 unit=mL
